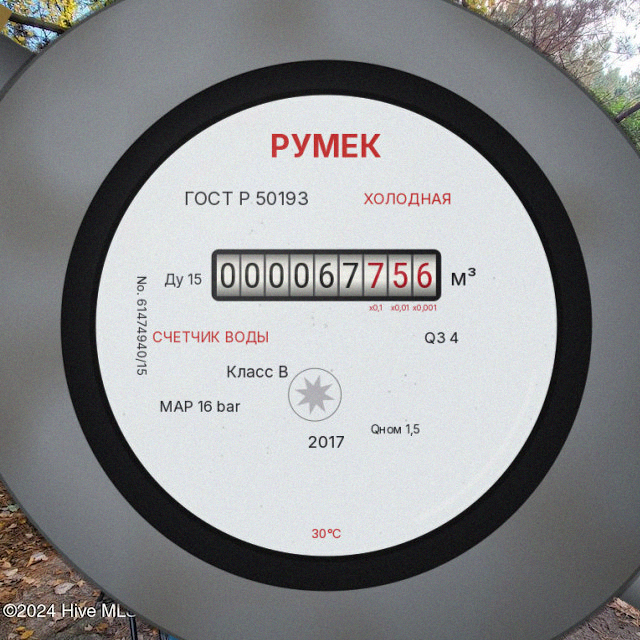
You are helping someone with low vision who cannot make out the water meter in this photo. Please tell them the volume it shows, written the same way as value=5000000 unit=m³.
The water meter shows value=67.756 unit=m³
